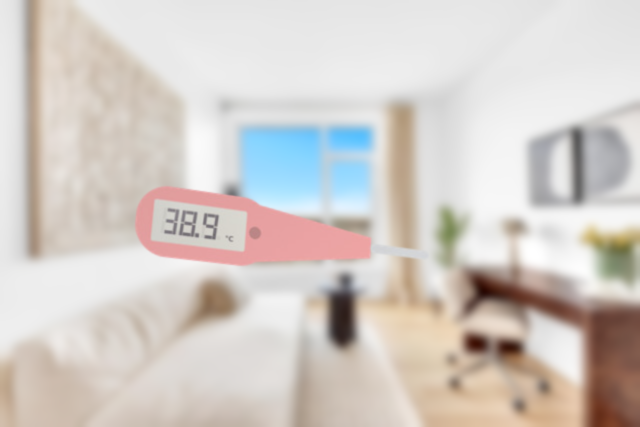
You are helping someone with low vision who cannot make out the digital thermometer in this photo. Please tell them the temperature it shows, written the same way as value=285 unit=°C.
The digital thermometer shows value=38.9 unit=°C
